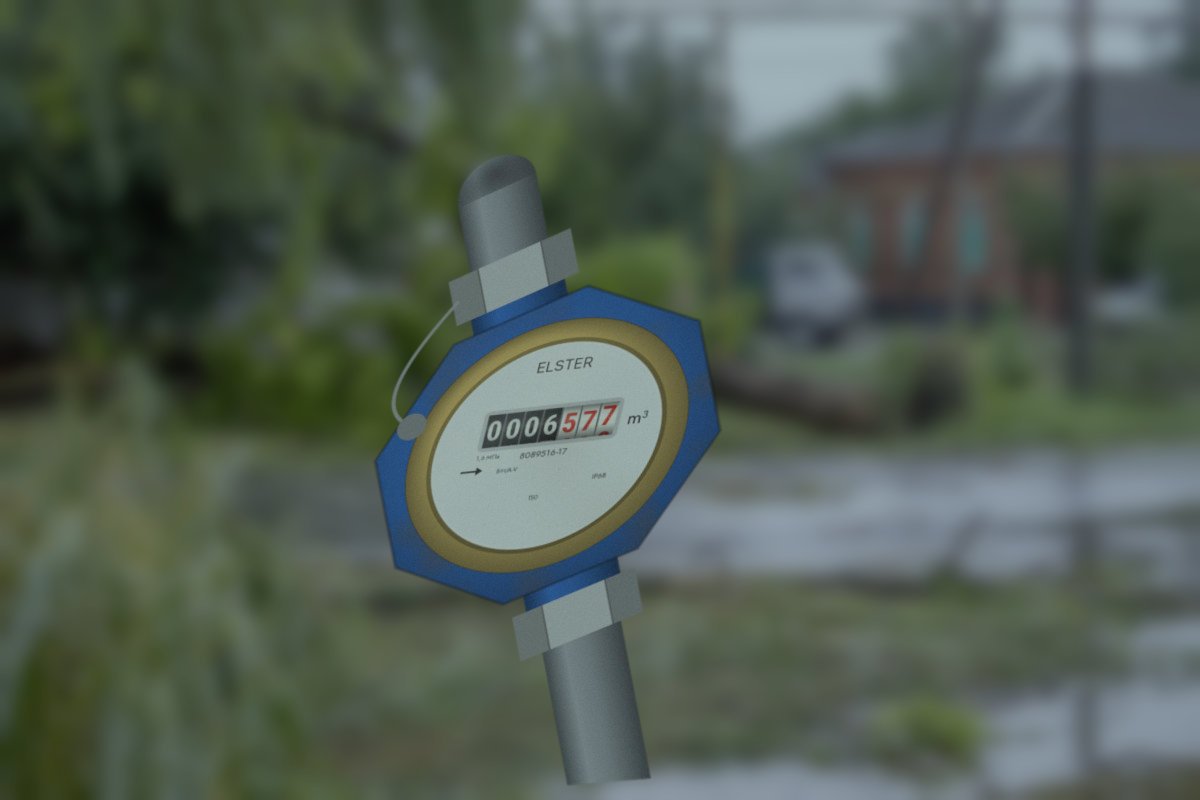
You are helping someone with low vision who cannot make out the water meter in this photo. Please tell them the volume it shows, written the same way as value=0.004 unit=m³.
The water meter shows value=6.577 unit=m³
